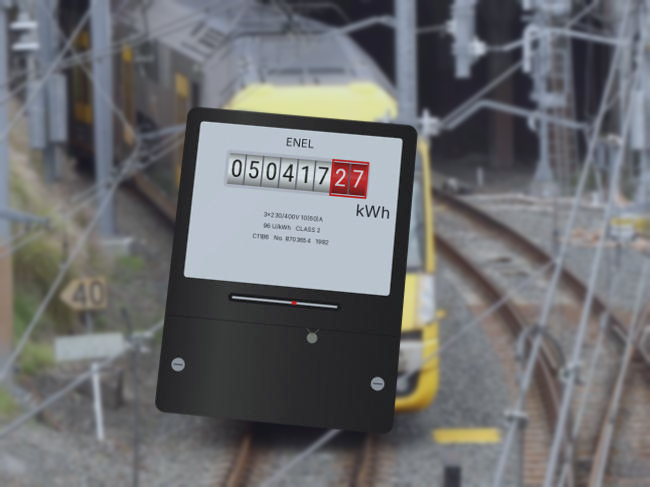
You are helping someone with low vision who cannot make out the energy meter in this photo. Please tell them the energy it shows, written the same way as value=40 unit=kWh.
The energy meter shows value=50417.27 unit=kWh
